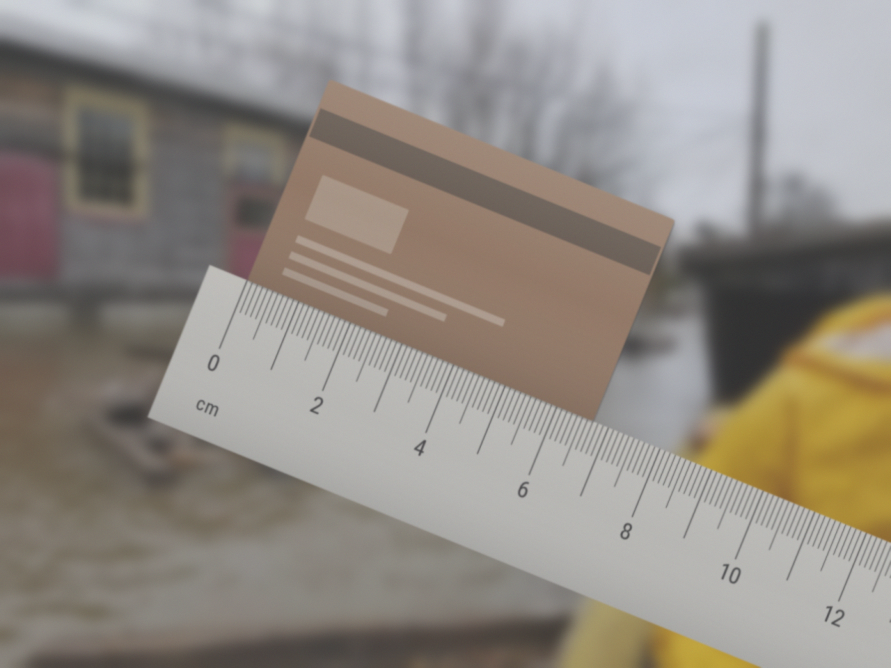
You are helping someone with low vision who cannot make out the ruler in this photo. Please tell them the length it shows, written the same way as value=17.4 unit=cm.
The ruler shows value=6.7 unit=cm
